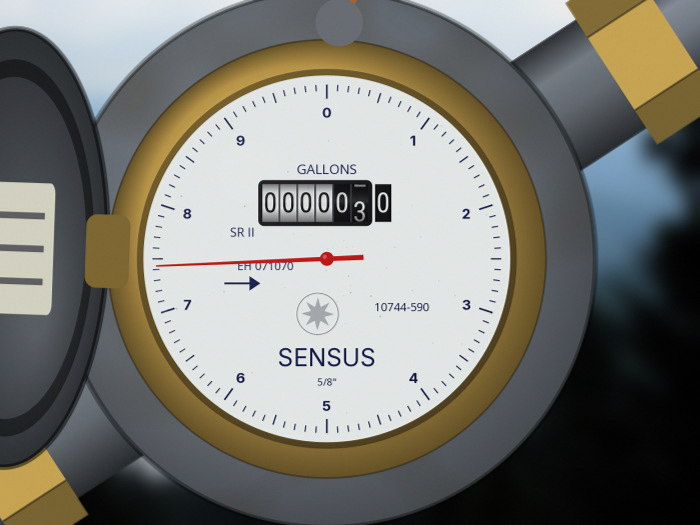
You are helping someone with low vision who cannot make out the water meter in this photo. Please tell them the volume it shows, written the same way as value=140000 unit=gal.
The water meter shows value=27.4 unit=gal
